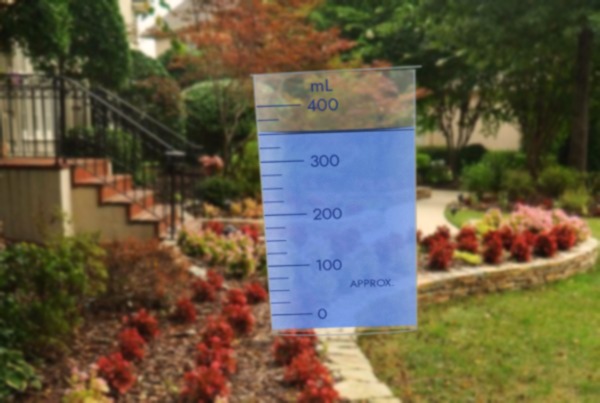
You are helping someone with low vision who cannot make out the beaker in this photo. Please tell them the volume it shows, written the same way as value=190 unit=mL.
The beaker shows value=350 unit=mL
